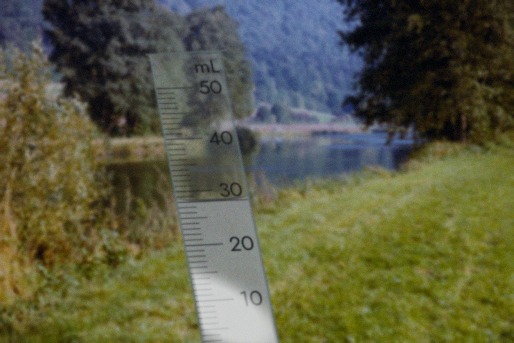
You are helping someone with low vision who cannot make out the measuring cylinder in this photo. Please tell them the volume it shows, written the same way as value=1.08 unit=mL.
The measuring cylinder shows value=28 unit=mL
